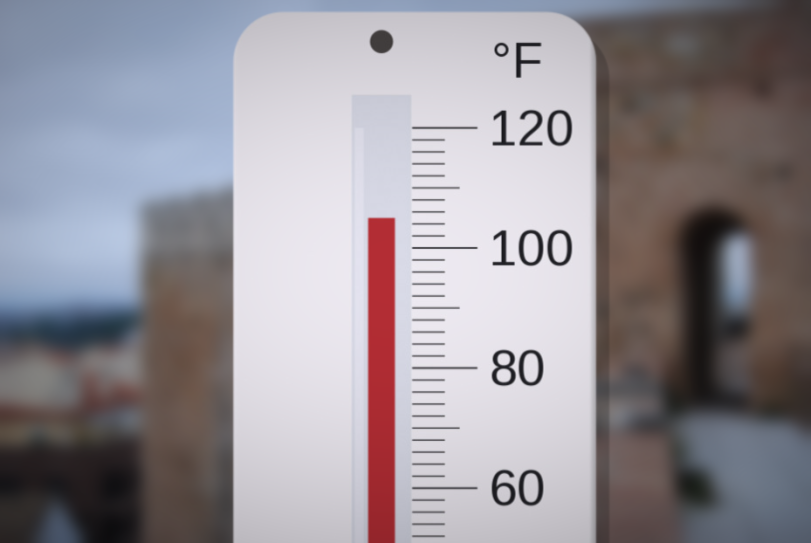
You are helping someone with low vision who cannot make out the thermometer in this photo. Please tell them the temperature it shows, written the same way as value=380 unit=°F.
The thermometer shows value=105 unit=°F
